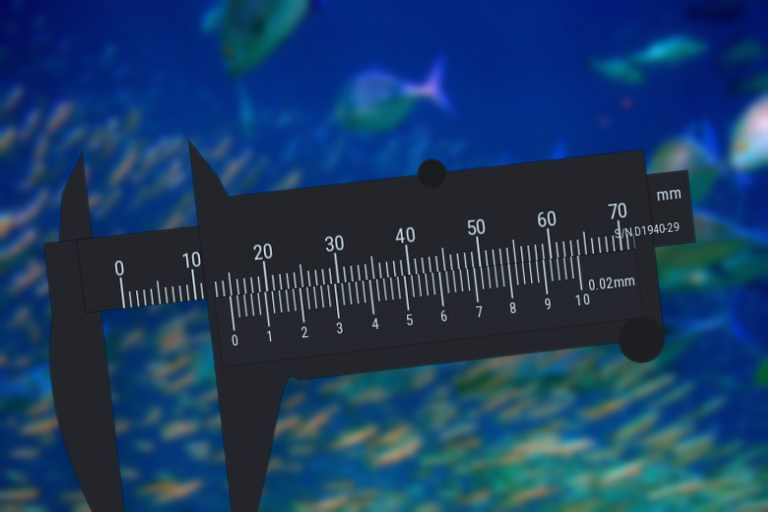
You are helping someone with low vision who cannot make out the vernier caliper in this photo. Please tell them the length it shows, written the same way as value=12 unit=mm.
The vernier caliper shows value=14.8 unit=mm
